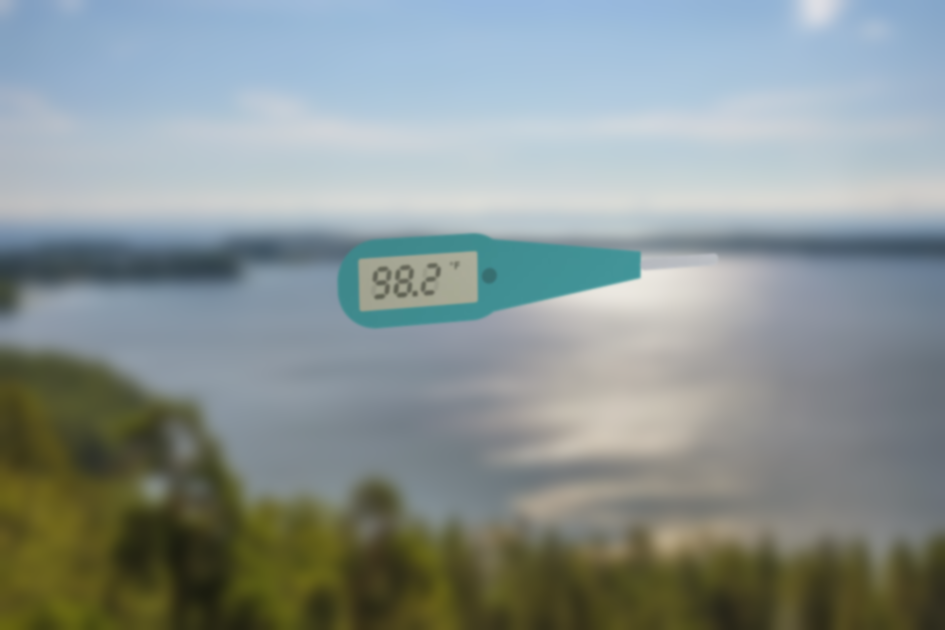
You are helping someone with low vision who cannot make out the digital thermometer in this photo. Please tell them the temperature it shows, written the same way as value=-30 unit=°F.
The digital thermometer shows value=98.2 unit=°F
